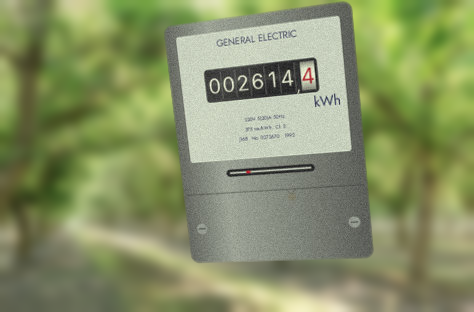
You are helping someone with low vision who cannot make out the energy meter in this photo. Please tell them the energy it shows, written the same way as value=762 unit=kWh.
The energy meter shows value=2614.4 unit=kWh
